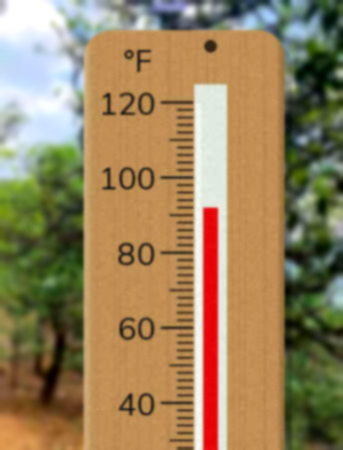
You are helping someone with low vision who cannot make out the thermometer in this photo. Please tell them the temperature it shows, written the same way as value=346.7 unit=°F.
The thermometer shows value=92 unit=°F
